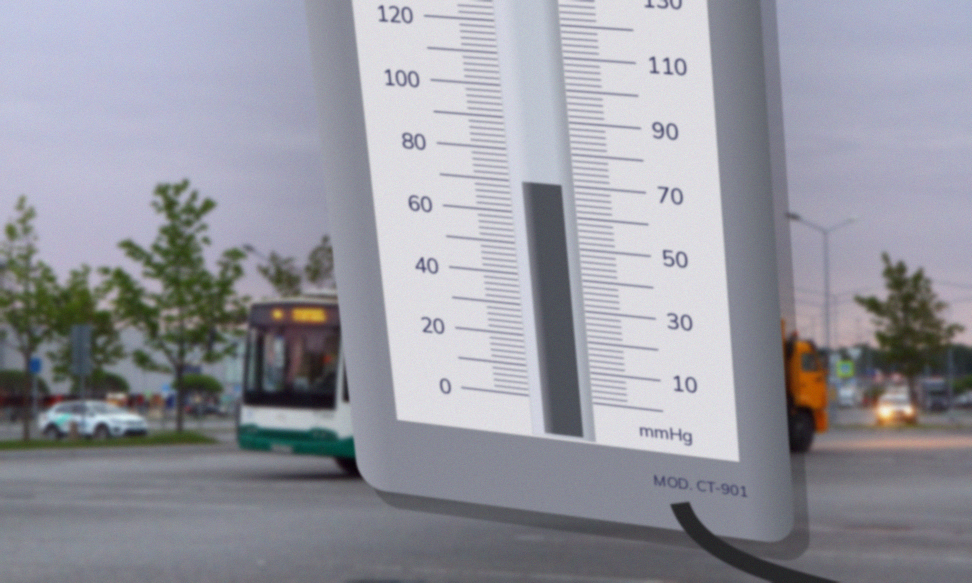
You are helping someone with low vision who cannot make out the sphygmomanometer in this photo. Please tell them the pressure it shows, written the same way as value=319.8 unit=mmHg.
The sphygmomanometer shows value=70 unit=mmHg
